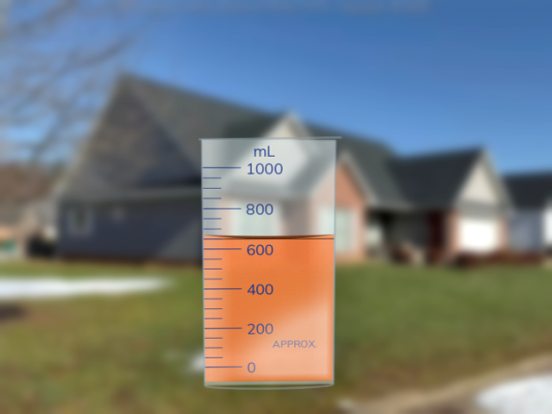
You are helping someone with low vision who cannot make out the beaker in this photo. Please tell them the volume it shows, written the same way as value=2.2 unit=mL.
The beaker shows value=650 unit=mL
